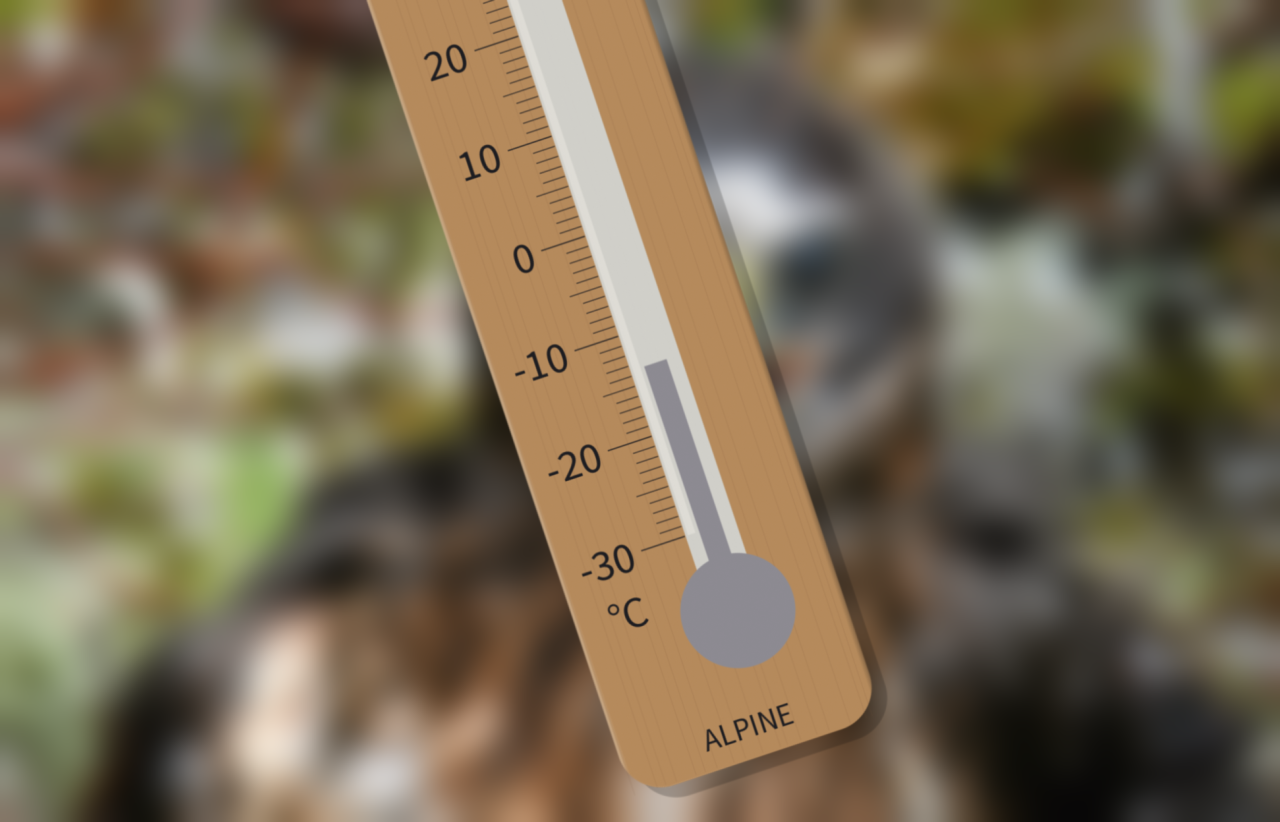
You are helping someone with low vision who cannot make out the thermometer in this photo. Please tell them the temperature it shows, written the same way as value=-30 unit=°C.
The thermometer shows value=-13.5 unit=°C
